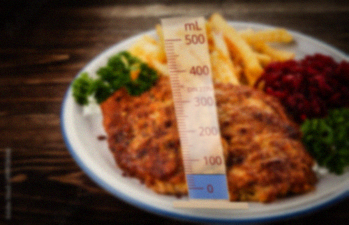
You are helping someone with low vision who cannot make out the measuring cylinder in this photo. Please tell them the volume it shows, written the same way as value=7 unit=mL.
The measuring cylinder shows value=50 unit=mL
